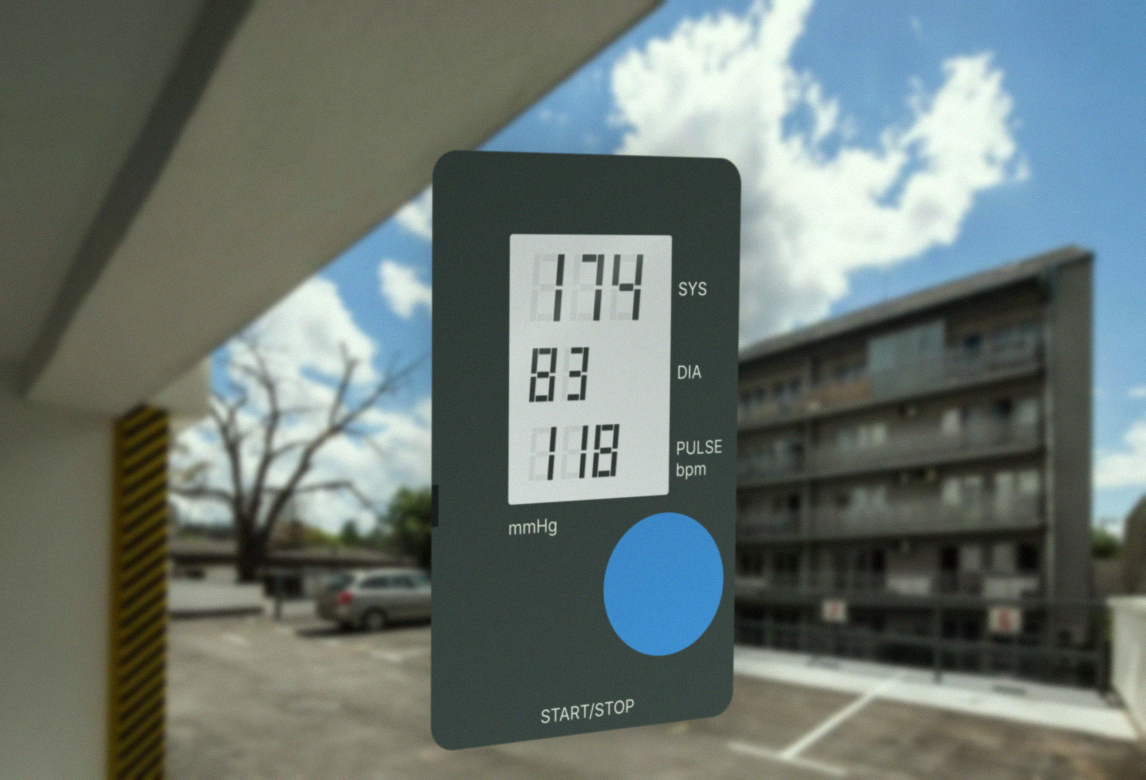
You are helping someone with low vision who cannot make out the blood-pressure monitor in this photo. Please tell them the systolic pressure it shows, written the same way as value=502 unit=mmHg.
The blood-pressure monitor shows value=174 unit=mmHg
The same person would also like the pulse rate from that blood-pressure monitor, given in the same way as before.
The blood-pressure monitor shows value=118 unit=bpm
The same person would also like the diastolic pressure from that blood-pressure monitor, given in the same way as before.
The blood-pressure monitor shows value=83 unit=mmHg
